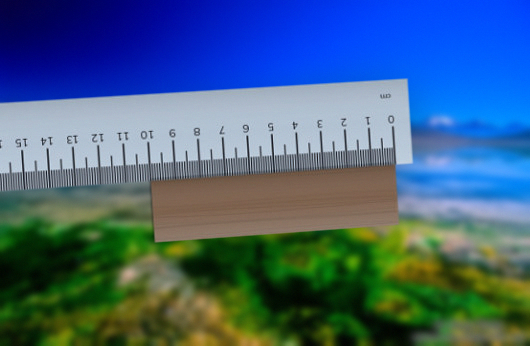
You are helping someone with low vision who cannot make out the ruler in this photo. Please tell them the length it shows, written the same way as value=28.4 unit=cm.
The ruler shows value=10 unit=cm
